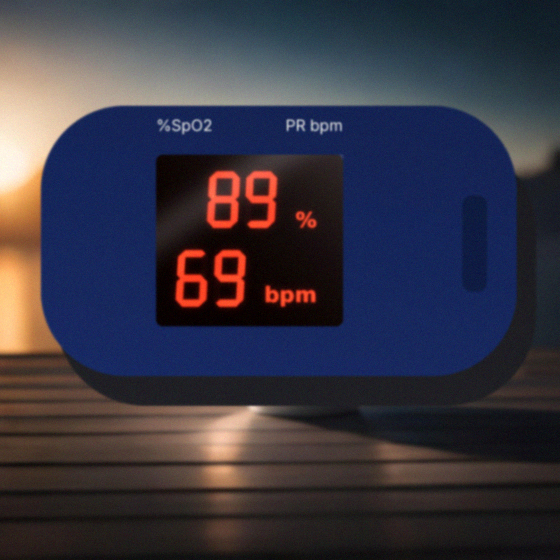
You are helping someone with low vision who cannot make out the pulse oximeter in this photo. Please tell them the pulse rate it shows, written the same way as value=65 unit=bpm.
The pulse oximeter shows value=69 unit=bpm
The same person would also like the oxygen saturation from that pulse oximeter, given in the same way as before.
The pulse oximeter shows value=89 unit=%
